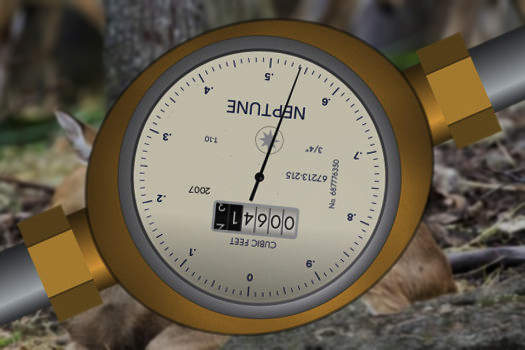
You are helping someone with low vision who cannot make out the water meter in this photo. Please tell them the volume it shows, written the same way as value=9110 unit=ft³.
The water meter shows value=6412.54 unit=ft³
